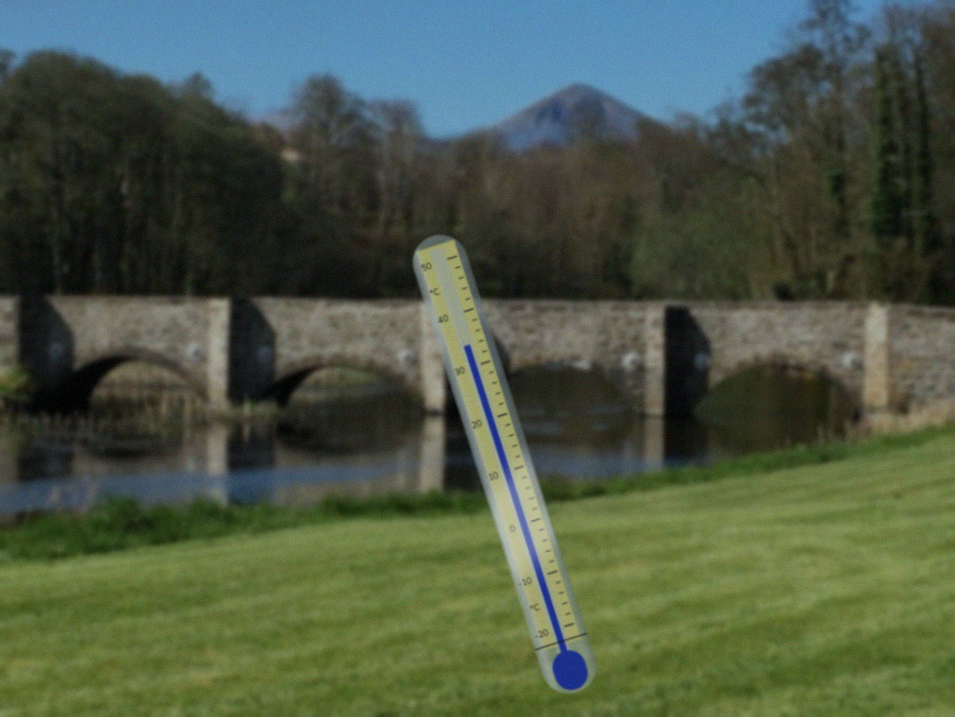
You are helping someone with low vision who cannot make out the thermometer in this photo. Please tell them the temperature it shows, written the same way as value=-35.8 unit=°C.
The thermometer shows value=34 unit=°C
